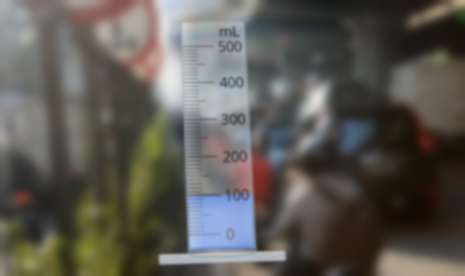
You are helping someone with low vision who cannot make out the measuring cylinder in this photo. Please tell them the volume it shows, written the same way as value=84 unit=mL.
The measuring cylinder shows value=100 unit=mL
